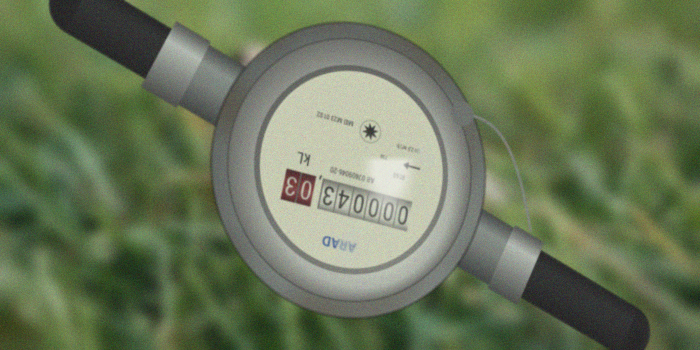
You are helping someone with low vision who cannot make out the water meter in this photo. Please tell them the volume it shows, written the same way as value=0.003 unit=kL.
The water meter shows value=43.03 unit=kL
